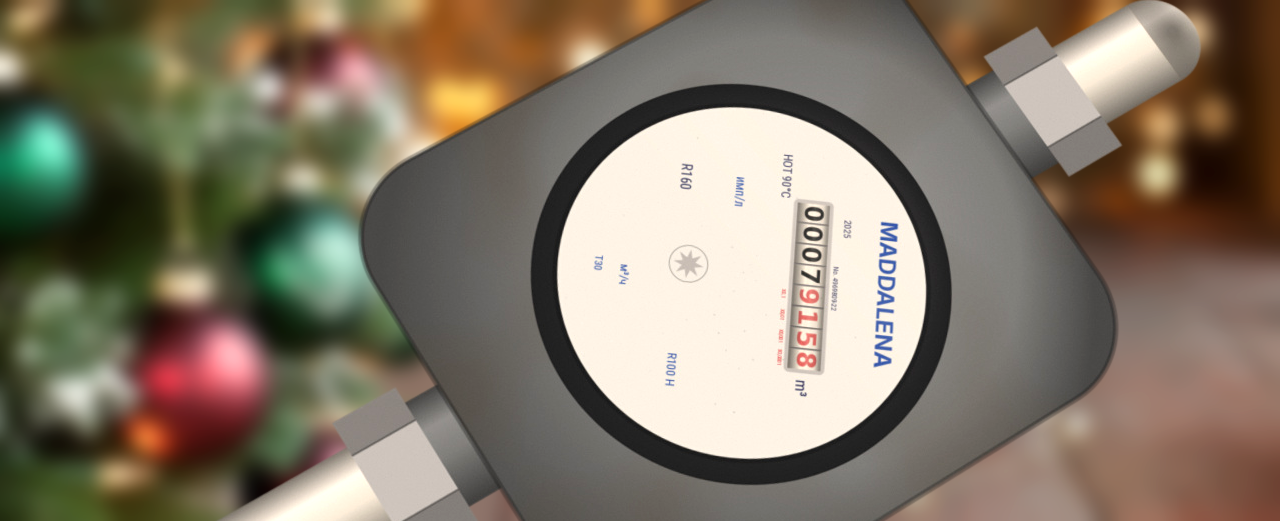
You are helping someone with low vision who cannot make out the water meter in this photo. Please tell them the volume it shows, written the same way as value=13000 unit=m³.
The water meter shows value=7.9158 unit=m³
